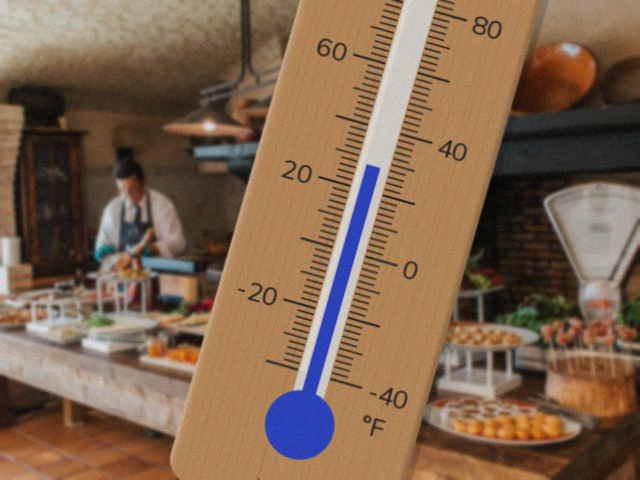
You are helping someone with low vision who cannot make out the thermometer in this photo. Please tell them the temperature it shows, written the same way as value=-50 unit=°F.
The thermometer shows value=28 unit=°F
